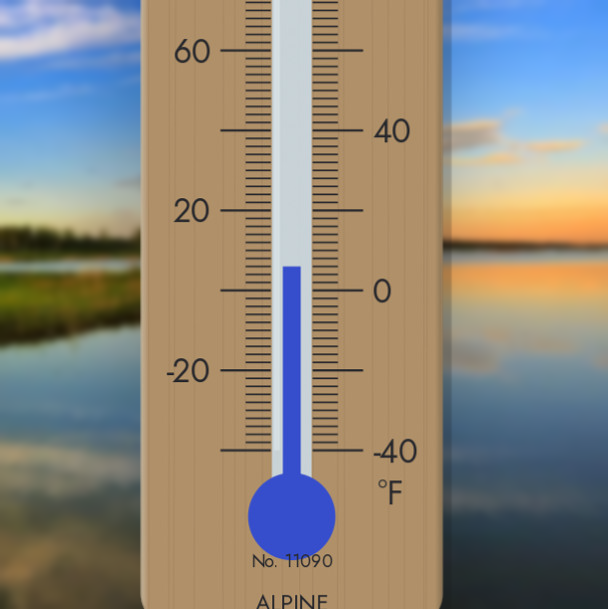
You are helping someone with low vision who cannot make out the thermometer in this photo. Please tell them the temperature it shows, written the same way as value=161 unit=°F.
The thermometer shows value=6 unit=°F
